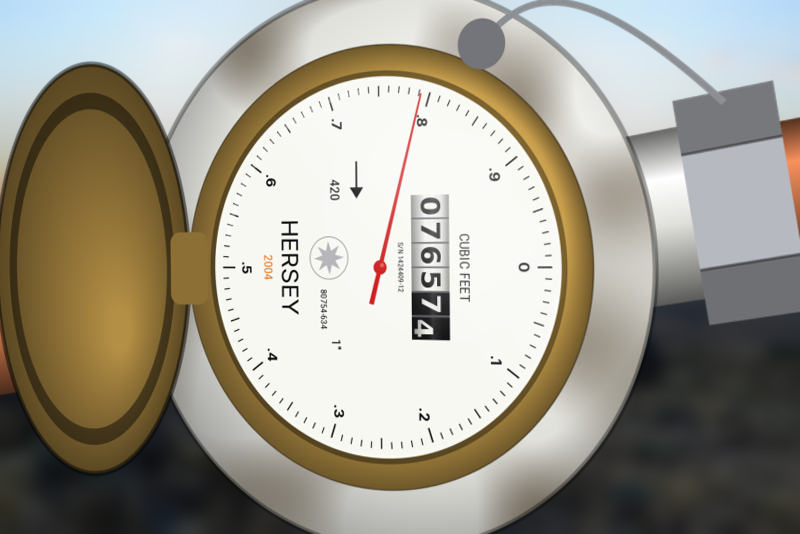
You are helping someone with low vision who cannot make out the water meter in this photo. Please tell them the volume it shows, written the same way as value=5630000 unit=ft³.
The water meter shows value=76573.79 unit=ft³
